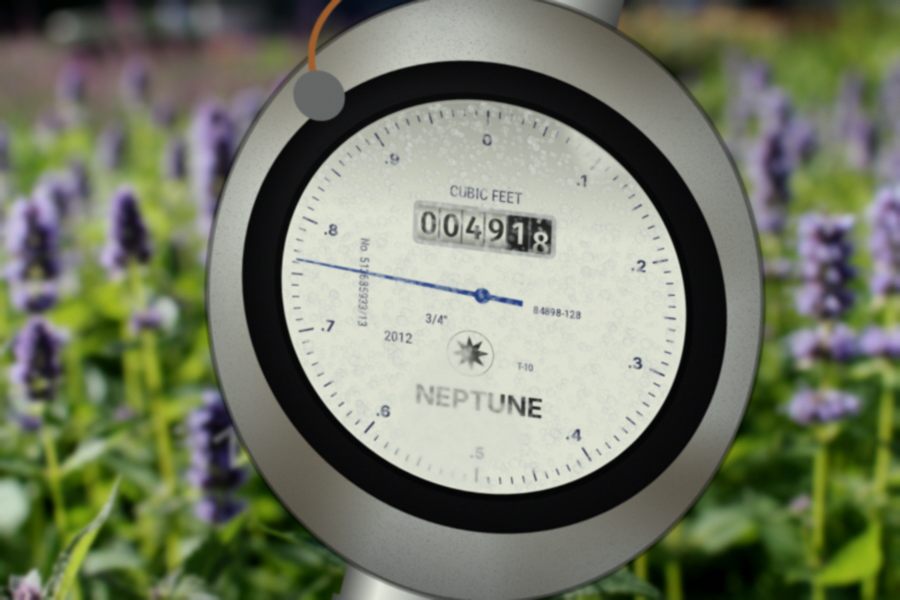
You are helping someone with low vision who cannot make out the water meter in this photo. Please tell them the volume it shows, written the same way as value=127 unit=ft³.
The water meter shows value=4917.76 unit=ft³
